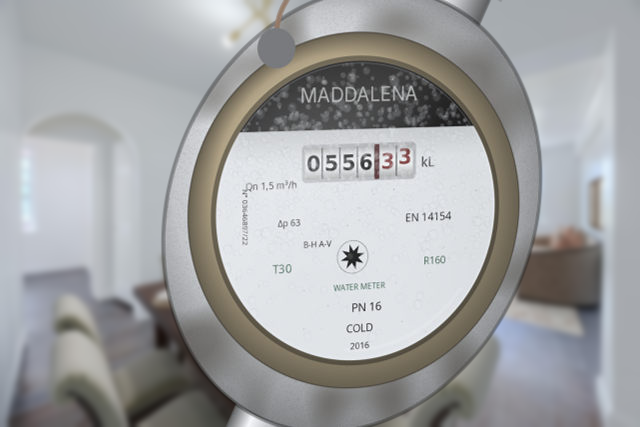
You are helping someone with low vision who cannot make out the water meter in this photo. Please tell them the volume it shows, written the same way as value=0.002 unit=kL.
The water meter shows value=556.33 unit=kL
